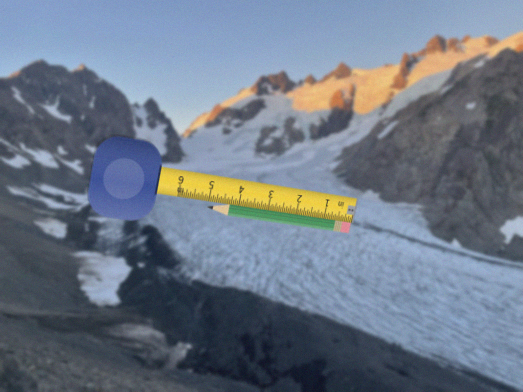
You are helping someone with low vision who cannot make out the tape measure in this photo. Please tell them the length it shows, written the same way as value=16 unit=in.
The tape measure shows value=5 unit=in
